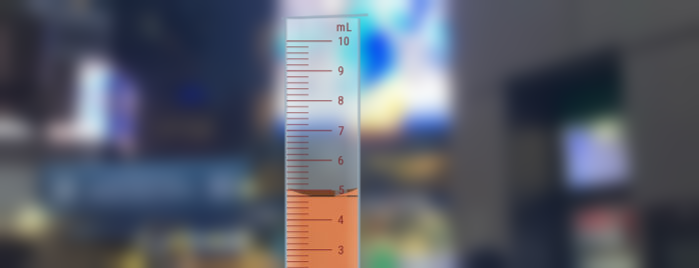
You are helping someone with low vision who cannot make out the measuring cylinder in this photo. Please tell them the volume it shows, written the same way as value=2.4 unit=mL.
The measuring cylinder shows value=4.8 unit=mL
